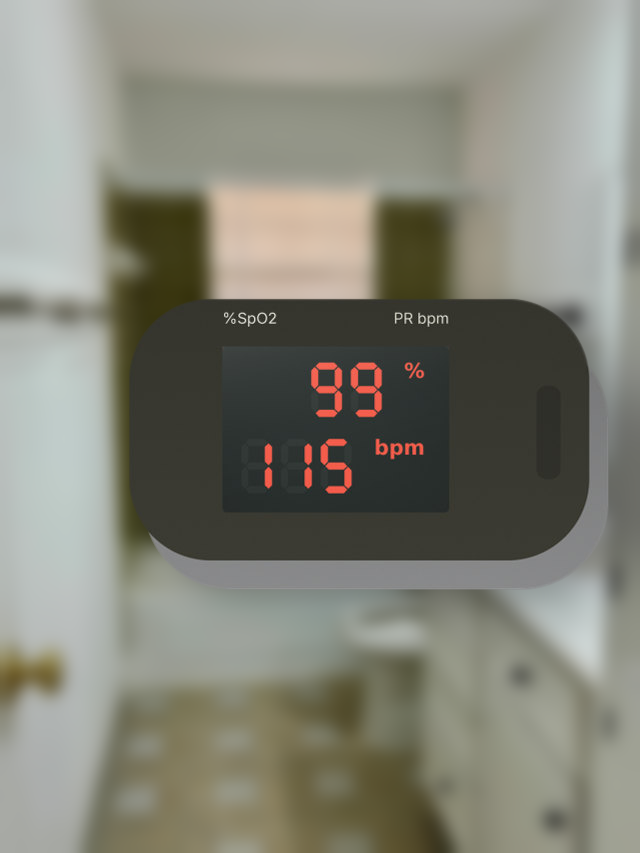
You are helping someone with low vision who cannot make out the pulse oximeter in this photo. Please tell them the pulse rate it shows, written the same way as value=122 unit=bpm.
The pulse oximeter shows value=115 unit=bpm
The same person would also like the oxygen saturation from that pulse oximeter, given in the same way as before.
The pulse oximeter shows value=99 unit=%
